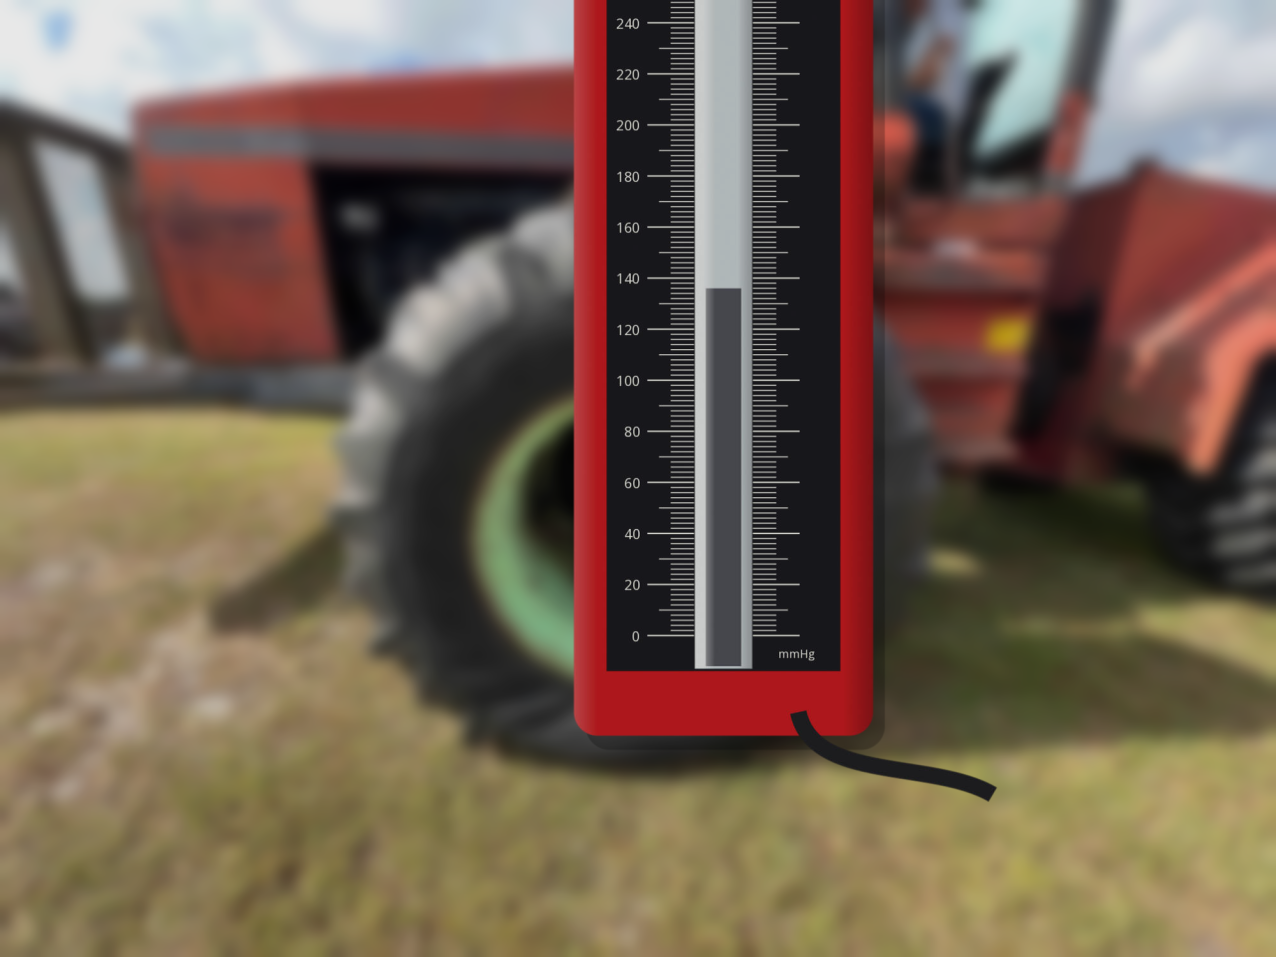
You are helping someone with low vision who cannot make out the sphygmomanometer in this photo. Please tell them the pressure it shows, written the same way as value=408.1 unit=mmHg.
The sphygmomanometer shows value=136 unit=mmHg
